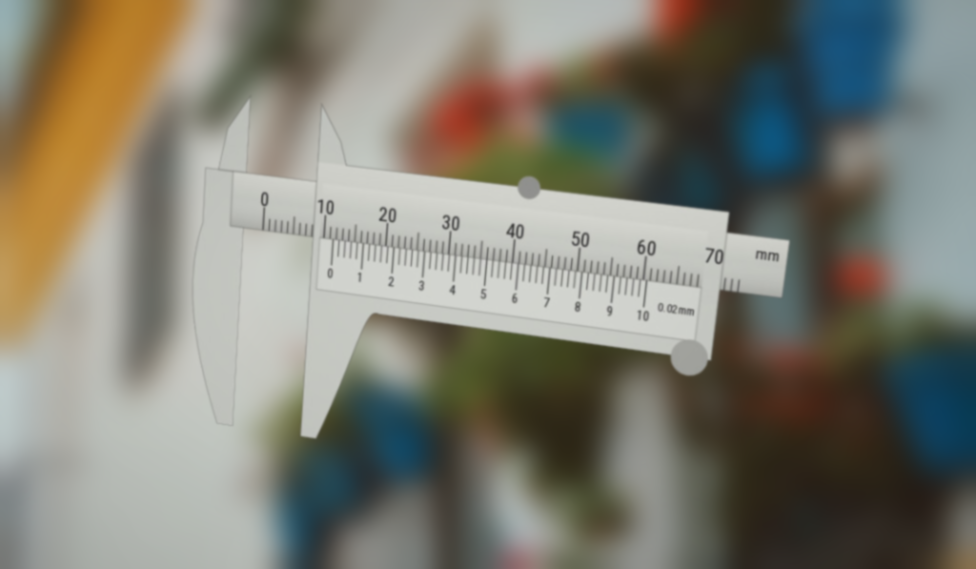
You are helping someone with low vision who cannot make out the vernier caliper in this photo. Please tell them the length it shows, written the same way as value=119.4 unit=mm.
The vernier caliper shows value=11.5 unit=mm
